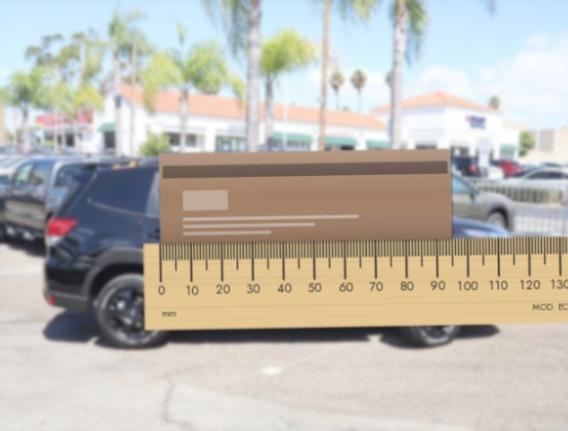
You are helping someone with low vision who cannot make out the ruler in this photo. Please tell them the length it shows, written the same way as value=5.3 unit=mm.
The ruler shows value=95 unit=mm
